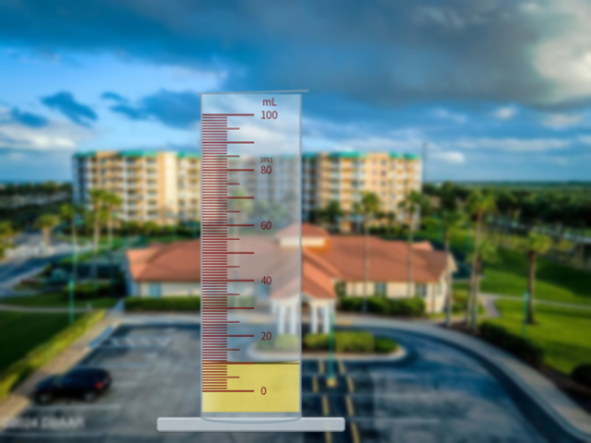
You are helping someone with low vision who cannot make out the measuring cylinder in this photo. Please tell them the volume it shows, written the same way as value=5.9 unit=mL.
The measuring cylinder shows value=10 unit=mL
